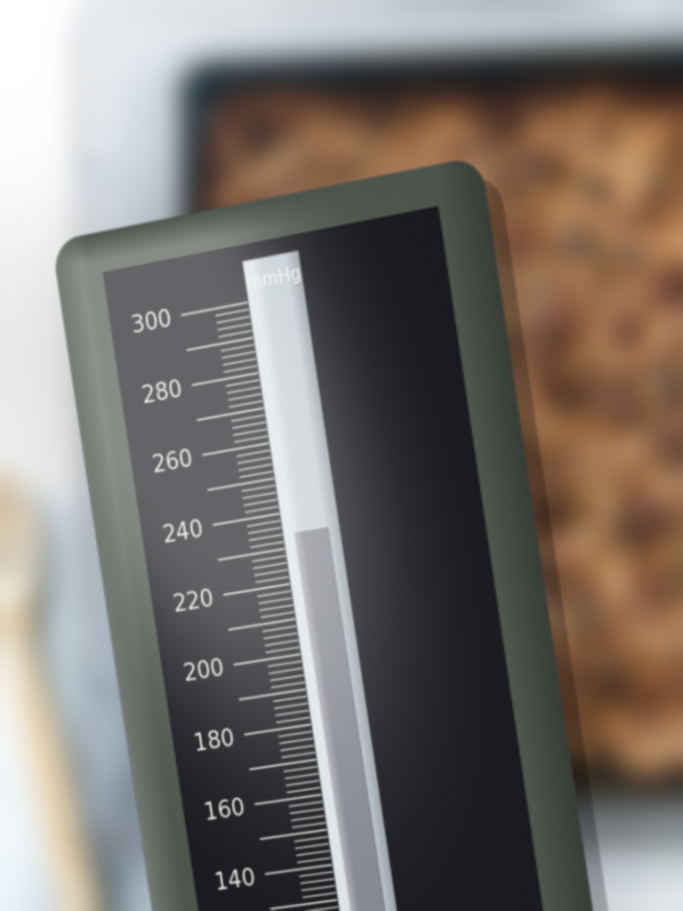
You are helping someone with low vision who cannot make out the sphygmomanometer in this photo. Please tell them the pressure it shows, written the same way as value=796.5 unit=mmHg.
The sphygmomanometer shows value=234 unit=mmHg
